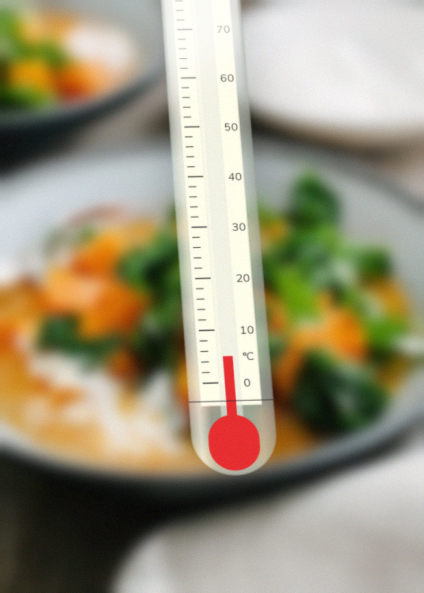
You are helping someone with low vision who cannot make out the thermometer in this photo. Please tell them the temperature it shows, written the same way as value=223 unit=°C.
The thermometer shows value=5 unit=°C
